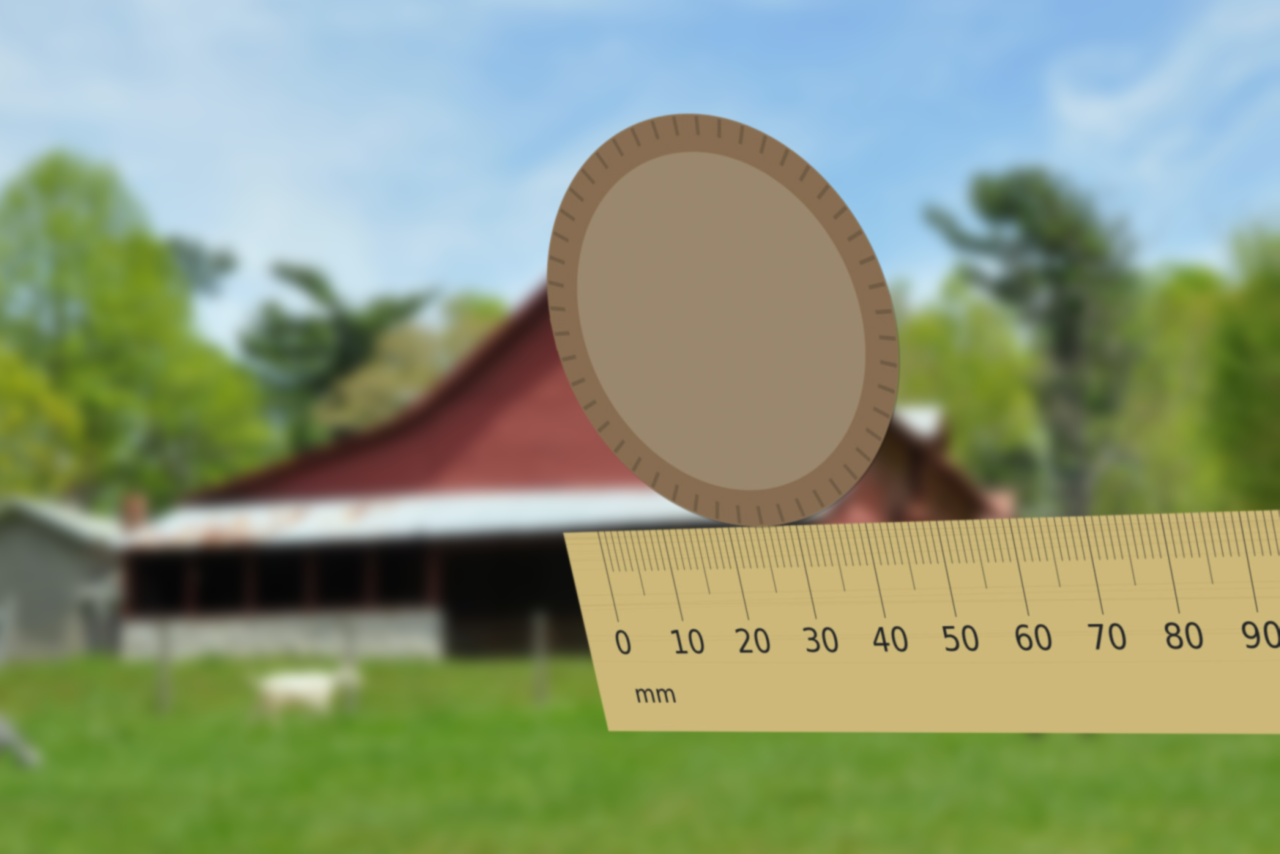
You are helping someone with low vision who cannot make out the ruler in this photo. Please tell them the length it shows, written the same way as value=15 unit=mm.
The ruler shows value=50 unit=mm
